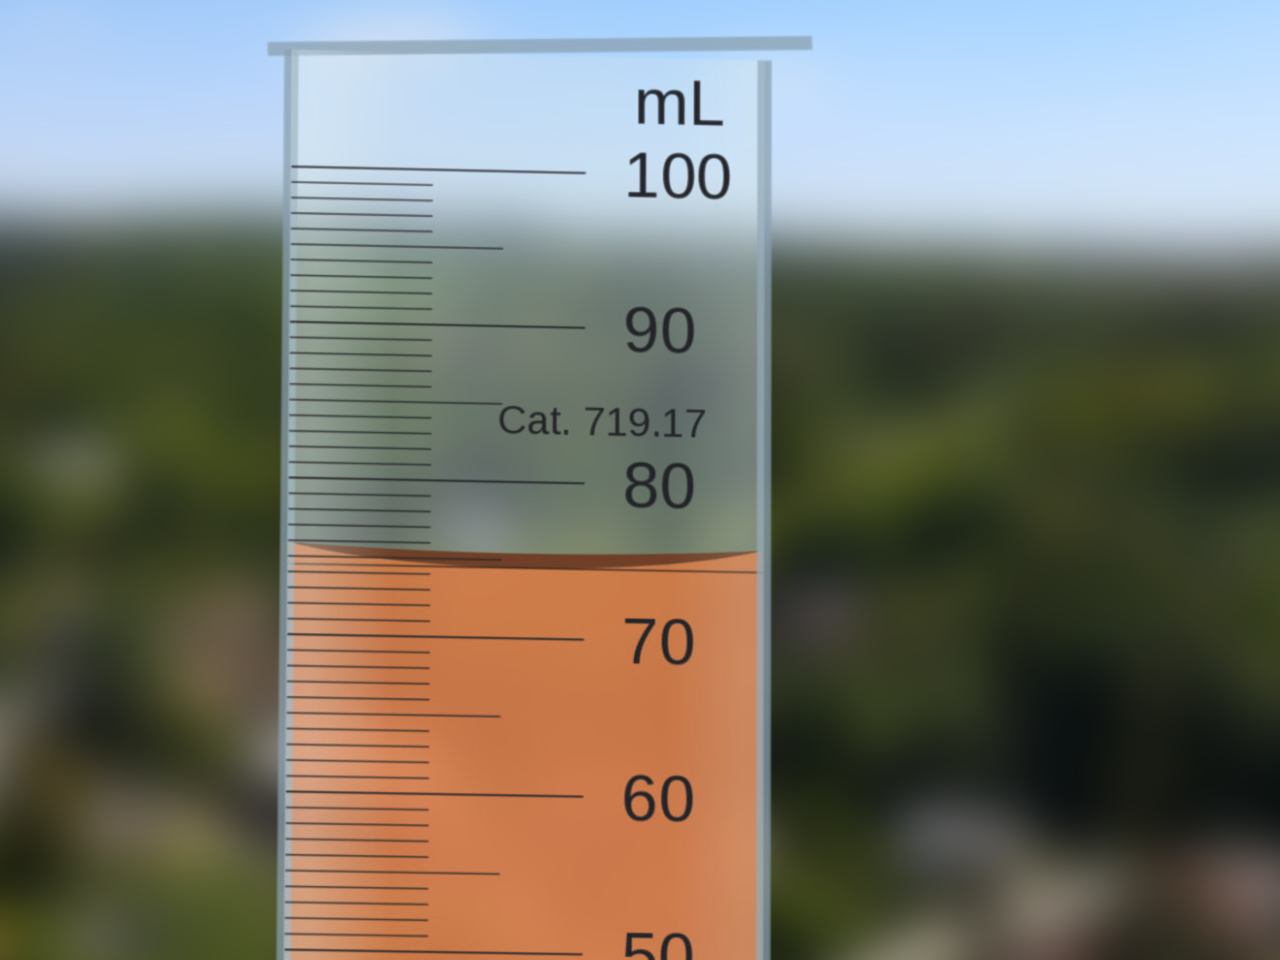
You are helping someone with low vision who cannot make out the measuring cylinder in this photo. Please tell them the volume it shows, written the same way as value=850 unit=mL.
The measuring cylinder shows value=74.5 unit=mL
